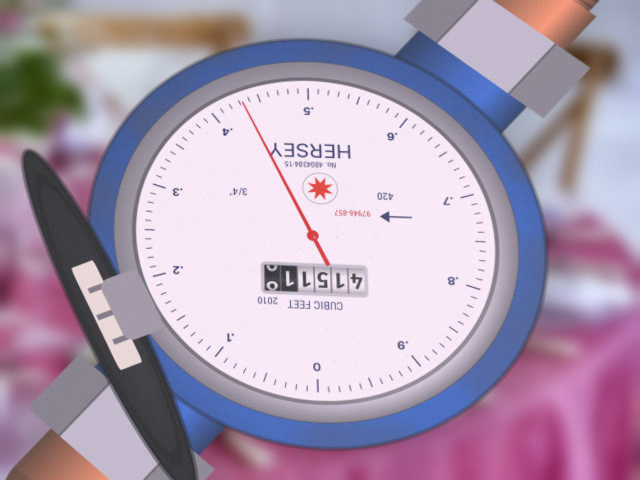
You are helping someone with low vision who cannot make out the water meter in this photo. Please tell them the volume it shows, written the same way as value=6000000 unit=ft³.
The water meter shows value=415118.43 unit=ft³
